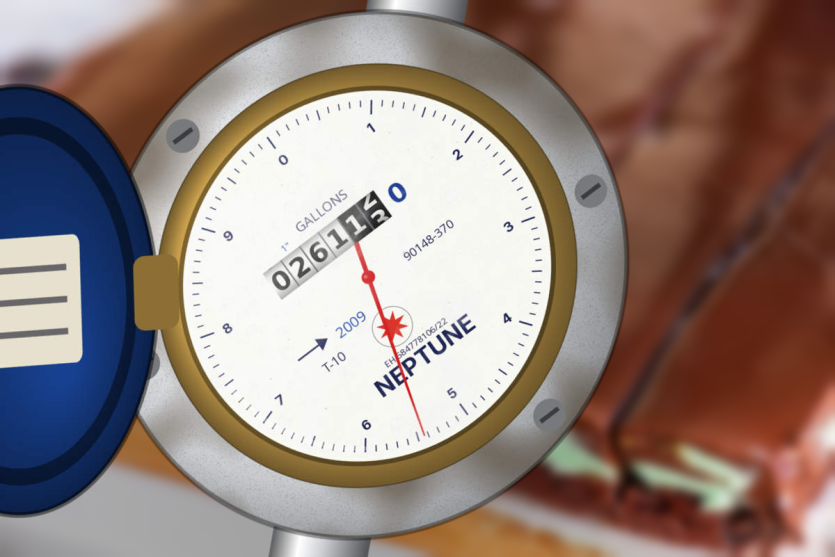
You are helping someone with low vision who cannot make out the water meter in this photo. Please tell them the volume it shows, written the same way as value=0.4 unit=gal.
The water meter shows value=261125.4 unit=gal
